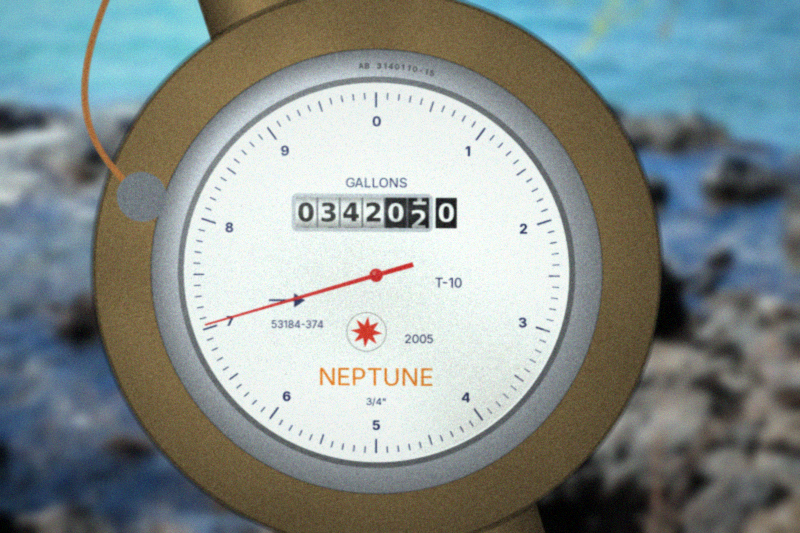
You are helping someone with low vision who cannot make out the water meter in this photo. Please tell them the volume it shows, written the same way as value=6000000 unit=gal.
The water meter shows value=342017.0 unit=gal
